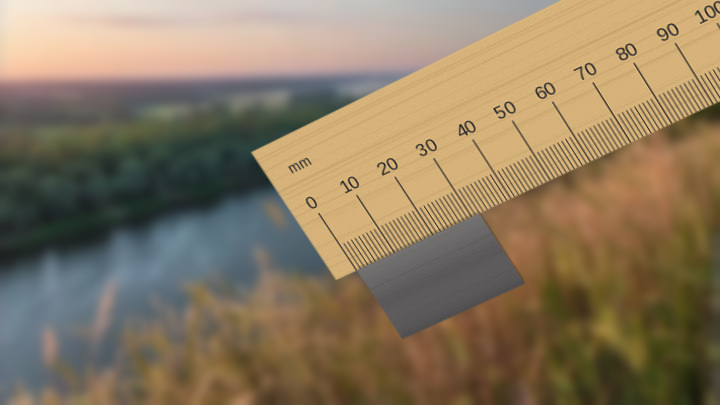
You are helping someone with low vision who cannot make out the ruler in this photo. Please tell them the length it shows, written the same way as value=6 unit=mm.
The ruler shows value=32 unit=mm
